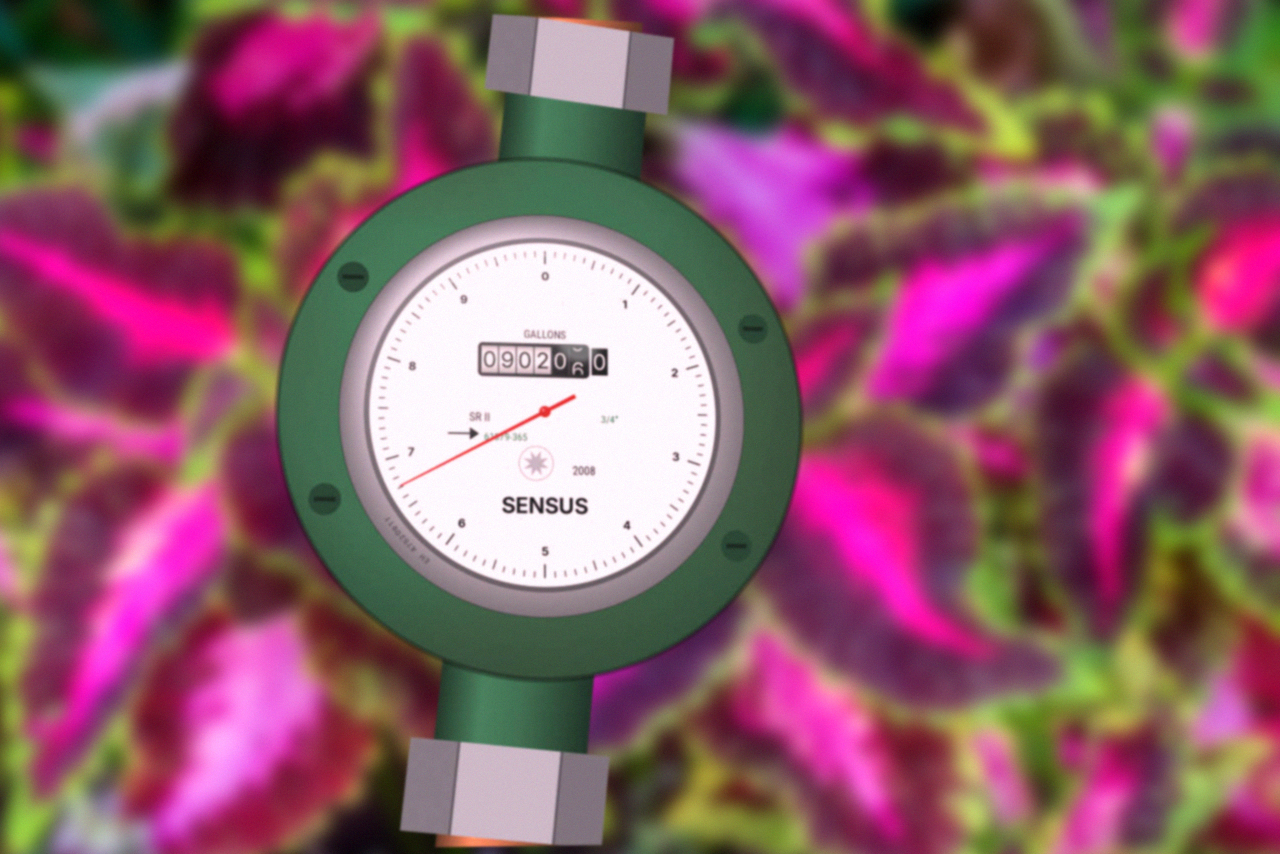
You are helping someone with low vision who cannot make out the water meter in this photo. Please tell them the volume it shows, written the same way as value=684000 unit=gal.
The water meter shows value=902056.7 unit=gal
